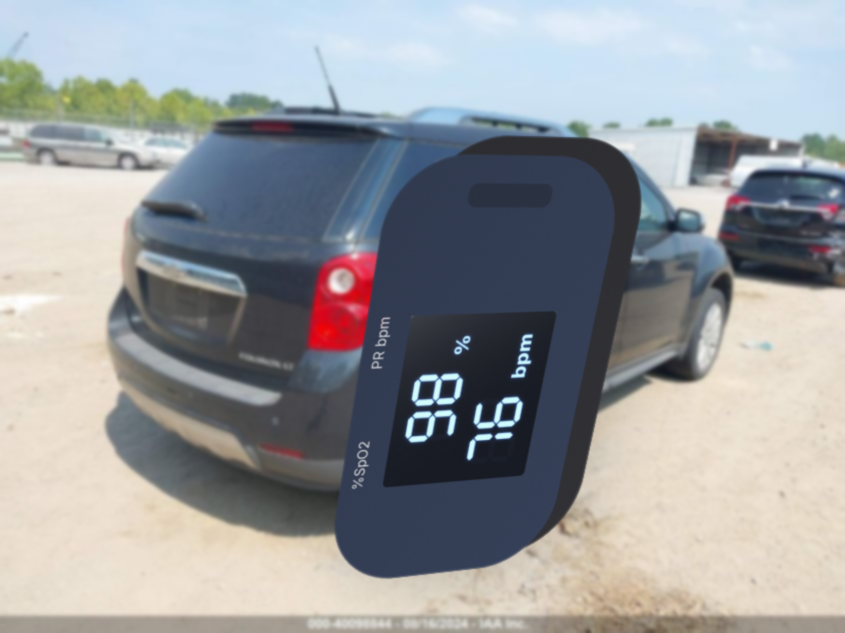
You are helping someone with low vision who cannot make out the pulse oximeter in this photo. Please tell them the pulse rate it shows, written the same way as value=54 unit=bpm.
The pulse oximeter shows value=76 unit=bpm
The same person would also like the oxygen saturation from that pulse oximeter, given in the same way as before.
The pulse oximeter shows value=98 unit=%
